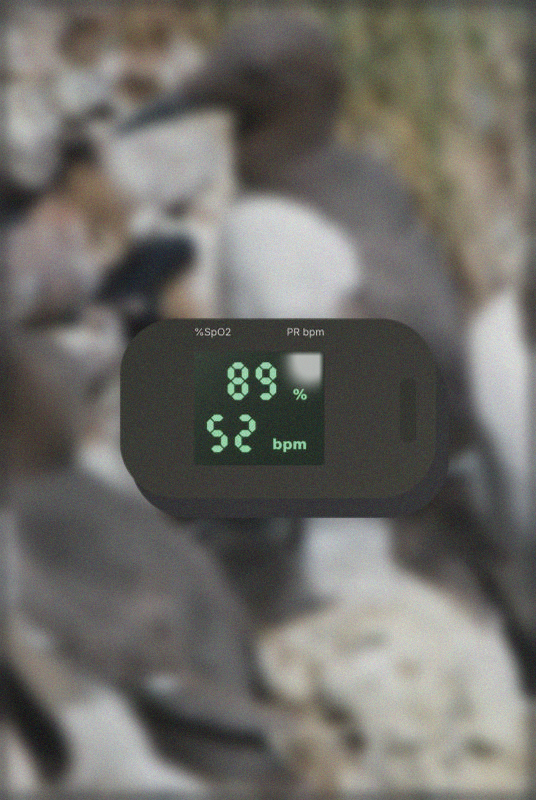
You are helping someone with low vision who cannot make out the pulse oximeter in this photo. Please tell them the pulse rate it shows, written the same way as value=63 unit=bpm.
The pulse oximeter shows value=52 unit=bpm
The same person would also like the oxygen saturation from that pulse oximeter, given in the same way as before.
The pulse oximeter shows value=89 unit=%
